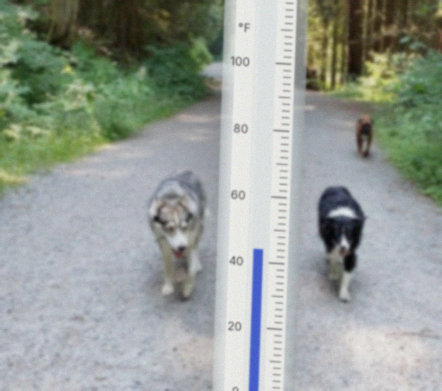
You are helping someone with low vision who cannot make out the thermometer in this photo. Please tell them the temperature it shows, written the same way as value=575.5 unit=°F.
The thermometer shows value=44 unit=°F
